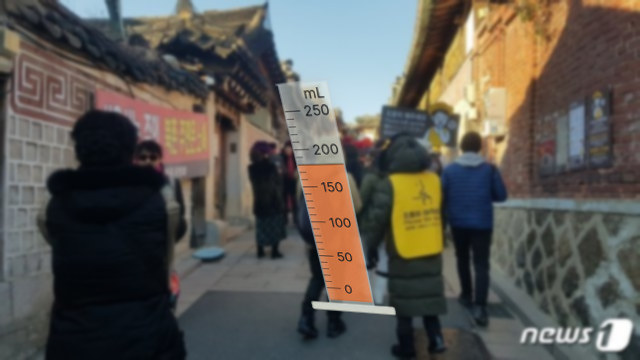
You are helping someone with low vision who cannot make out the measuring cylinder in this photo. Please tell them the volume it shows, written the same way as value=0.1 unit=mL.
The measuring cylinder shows value=180 unit=mL
